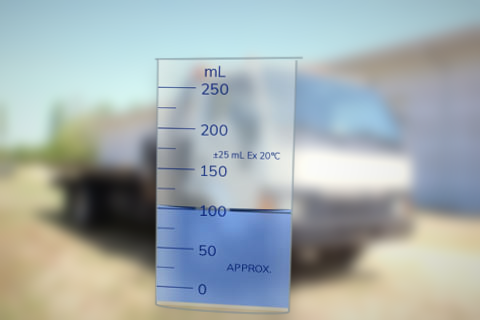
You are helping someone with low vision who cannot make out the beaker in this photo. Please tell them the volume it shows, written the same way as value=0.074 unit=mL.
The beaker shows value=100 unit=mL
